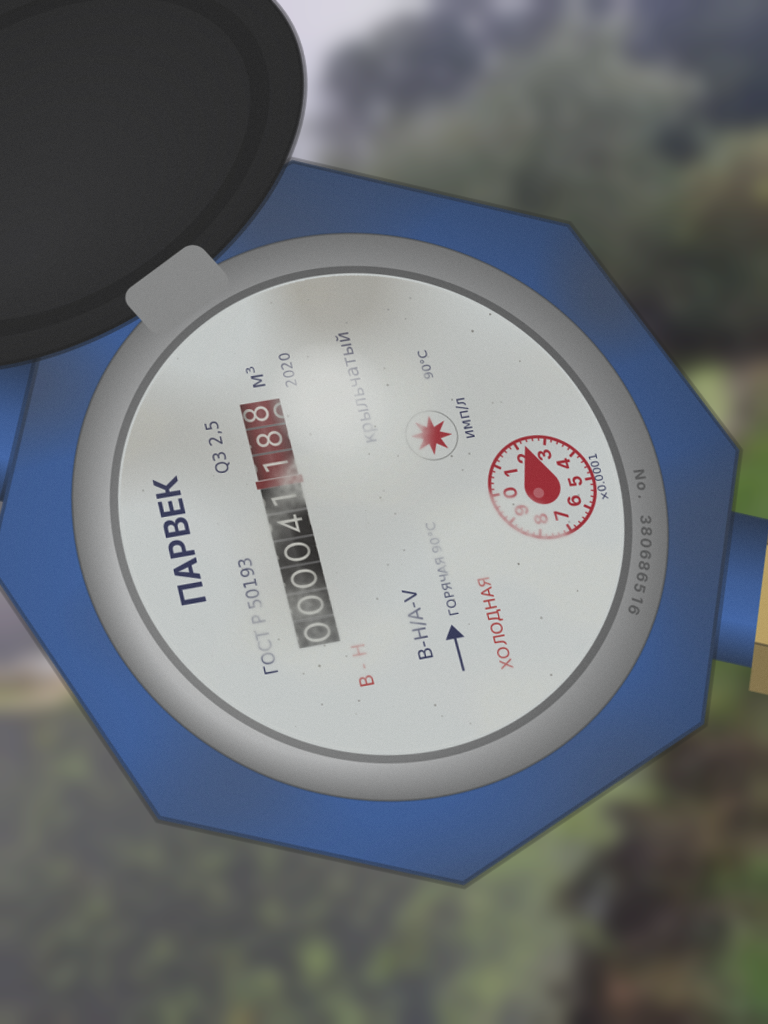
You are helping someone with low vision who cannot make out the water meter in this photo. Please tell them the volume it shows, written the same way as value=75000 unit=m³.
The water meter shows value=41.1882 unit=m³
